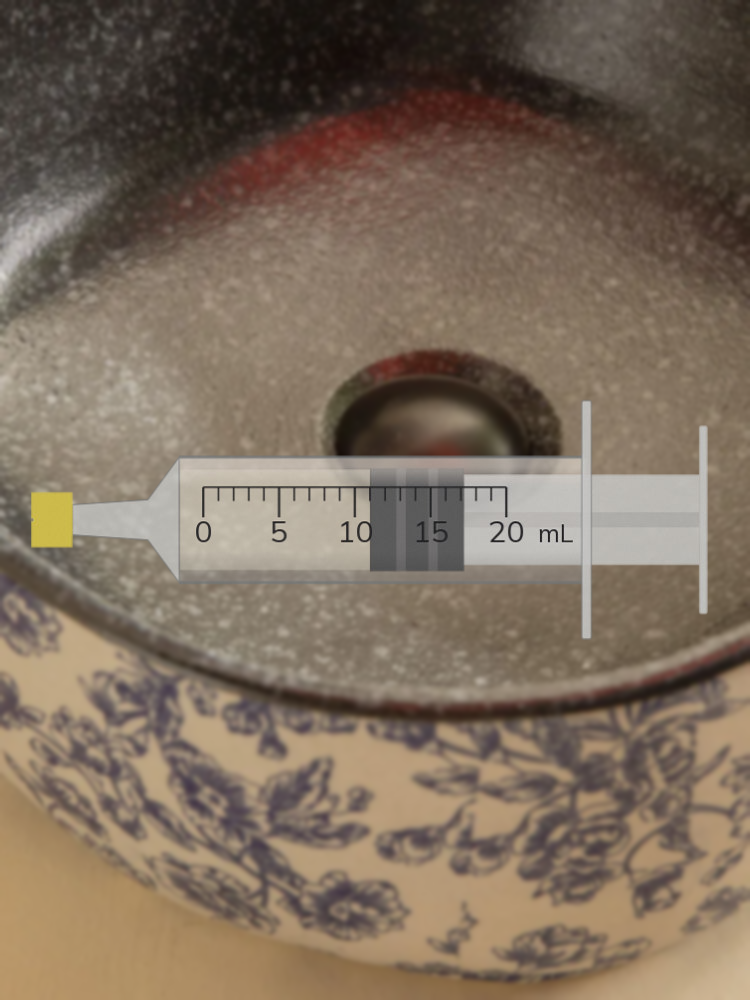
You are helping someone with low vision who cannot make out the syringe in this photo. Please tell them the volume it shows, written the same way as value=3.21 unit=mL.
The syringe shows value=11 unit=mL
